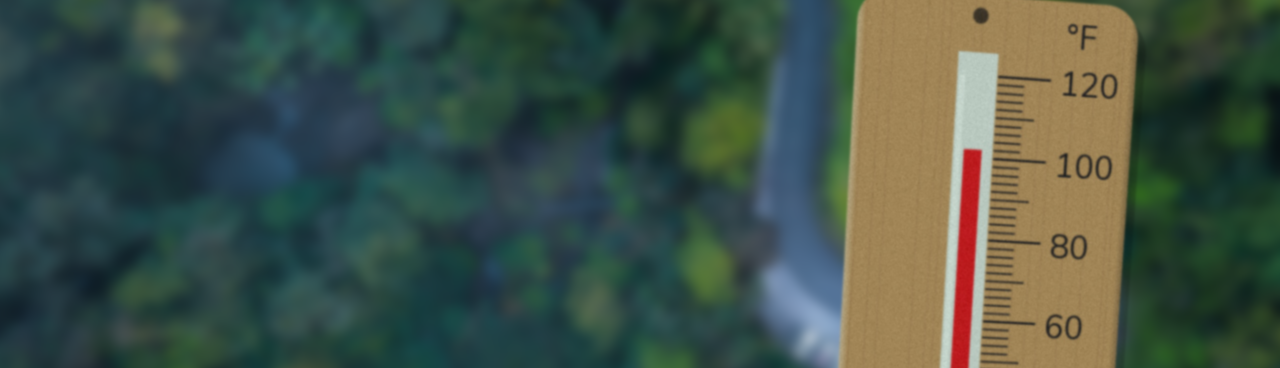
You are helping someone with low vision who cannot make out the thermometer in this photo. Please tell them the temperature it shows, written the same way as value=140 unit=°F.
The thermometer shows value=102 unit=°F
